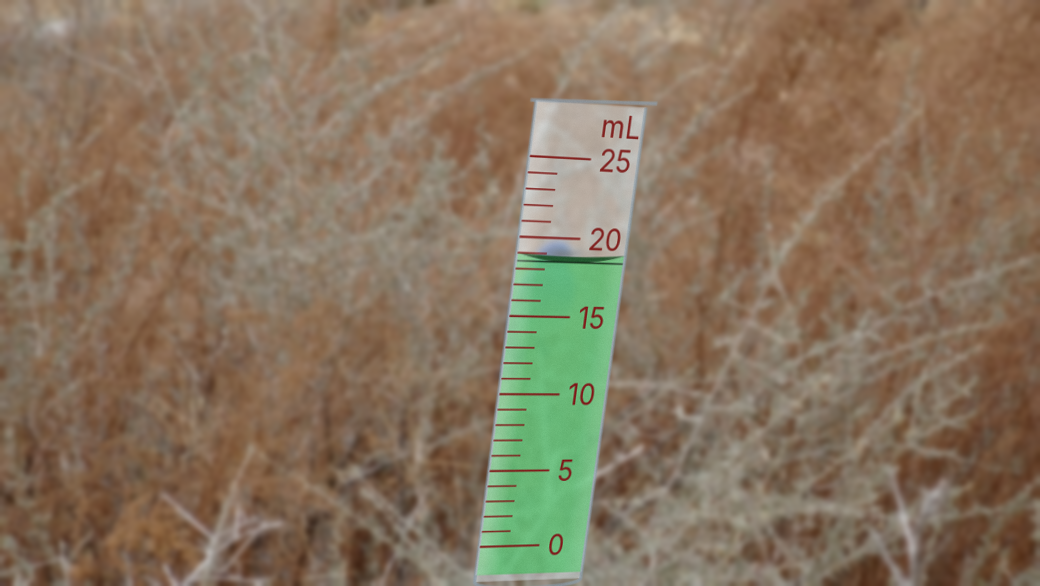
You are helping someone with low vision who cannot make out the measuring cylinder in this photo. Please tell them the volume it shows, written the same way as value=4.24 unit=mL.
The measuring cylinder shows value=18.5 unit=mL
